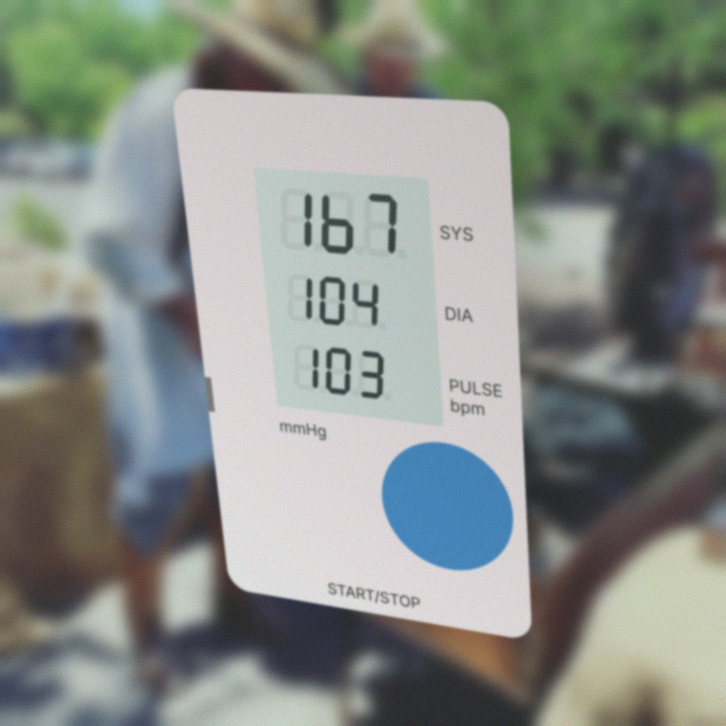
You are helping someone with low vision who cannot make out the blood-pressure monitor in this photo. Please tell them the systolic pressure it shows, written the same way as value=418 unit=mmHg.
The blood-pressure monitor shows value=167 unit=mmHg
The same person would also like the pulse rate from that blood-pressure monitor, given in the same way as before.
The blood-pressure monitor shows value=103 unit=bpm
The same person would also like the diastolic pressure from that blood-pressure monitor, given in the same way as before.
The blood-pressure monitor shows value=104 unit=mmHg
